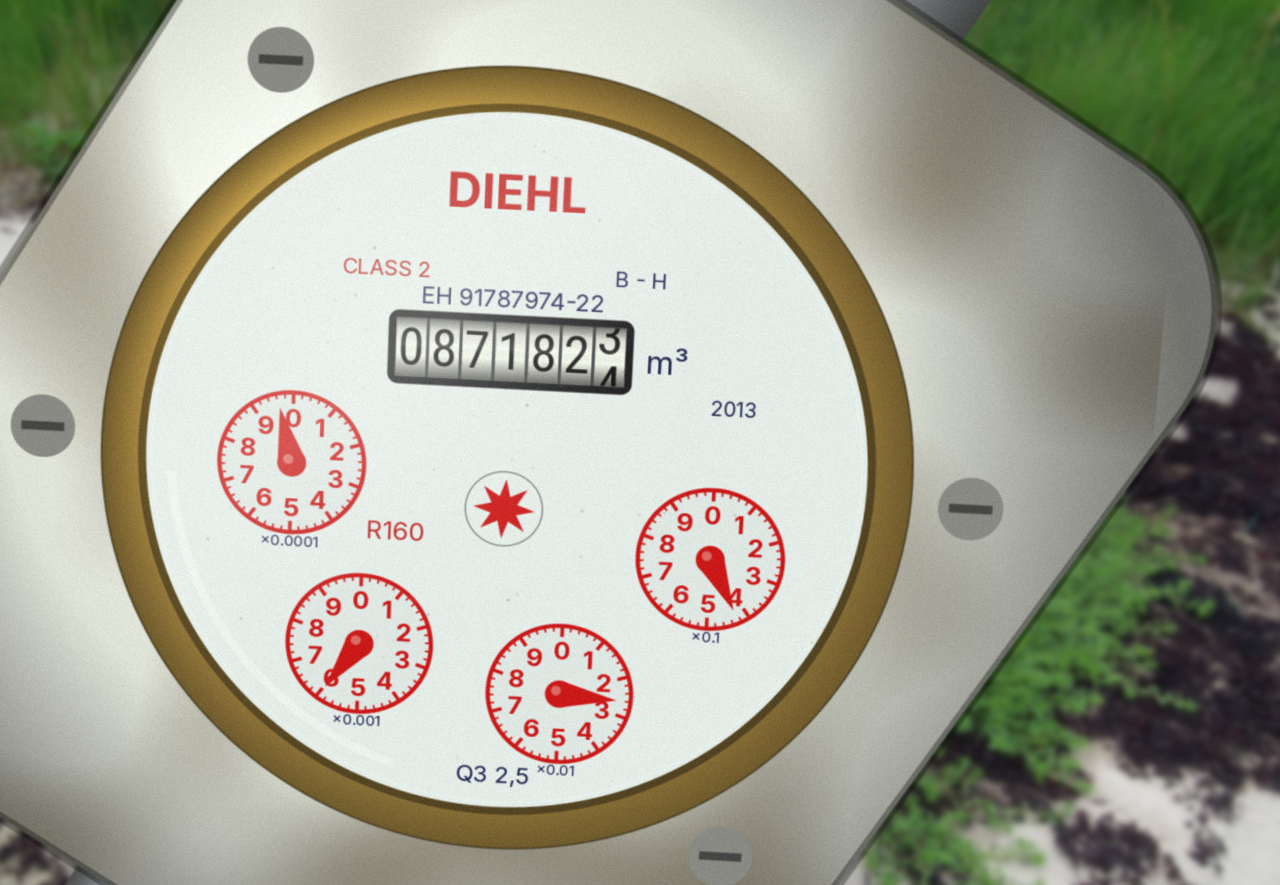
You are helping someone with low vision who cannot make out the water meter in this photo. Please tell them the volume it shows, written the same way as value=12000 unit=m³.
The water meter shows value=871823.4259 unit=m³
